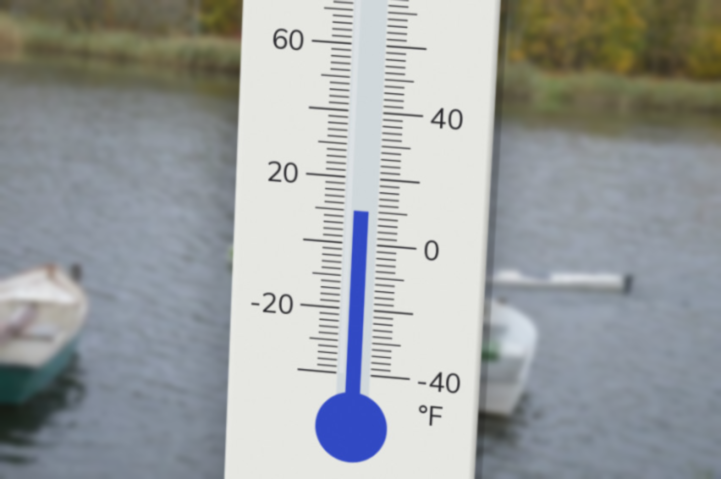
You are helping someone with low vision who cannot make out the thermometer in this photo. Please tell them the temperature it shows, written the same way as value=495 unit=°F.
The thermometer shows value=10 unit=°F
